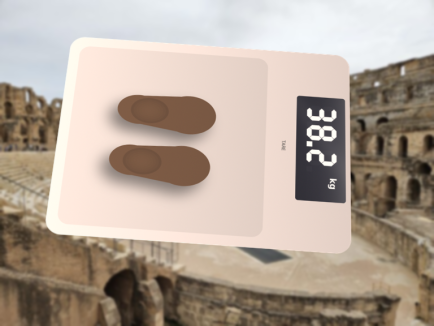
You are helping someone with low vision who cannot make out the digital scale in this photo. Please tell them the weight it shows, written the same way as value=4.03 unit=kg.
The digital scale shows value=38.2 unit=kg
